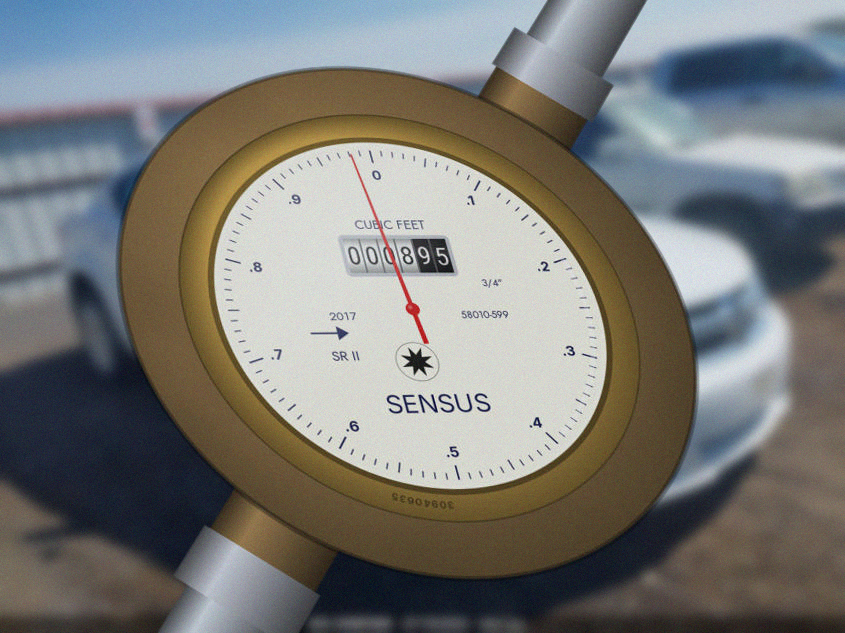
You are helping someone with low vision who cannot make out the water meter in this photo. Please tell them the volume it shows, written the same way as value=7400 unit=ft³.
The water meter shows value=894.98 unit=ft³
